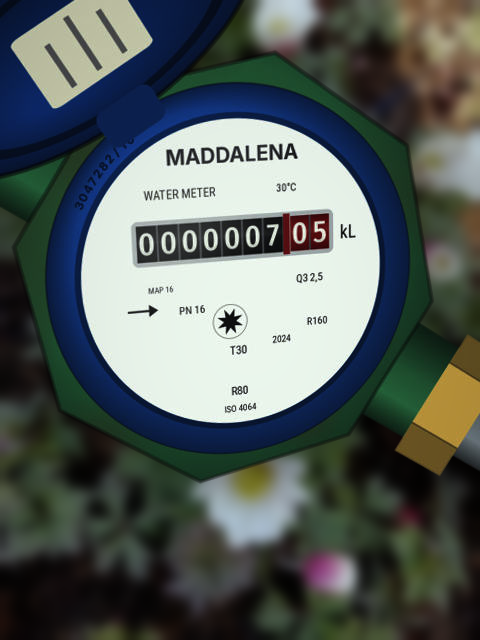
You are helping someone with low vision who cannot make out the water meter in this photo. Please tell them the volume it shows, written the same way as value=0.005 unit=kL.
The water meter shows value=7.05 unit=kL
